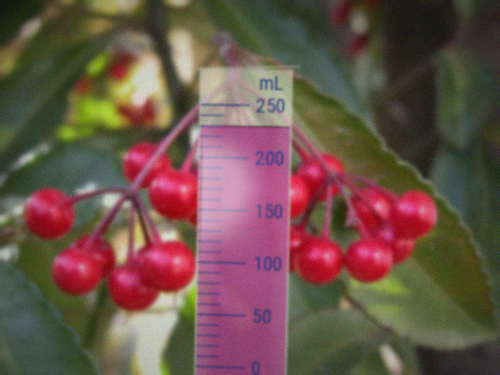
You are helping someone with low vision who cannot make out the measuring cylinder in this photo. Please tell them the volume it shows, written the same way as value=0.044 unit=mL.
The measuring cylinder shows value=230 unit=mL
